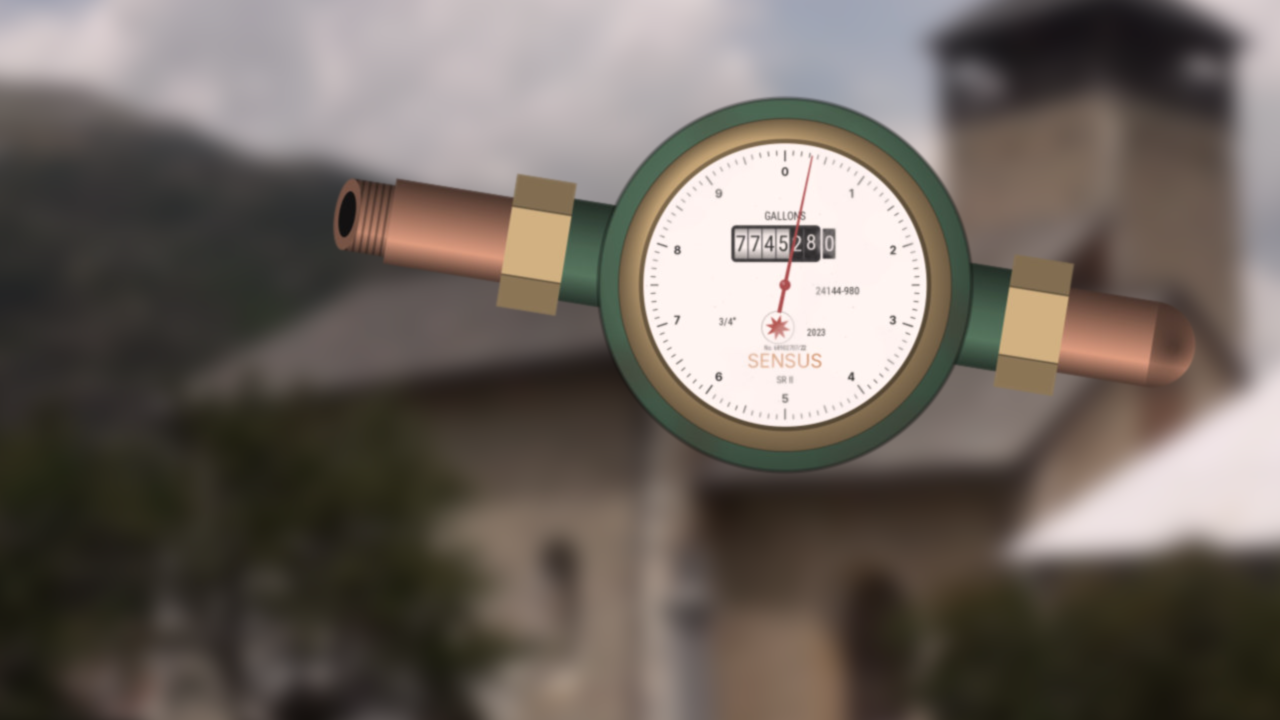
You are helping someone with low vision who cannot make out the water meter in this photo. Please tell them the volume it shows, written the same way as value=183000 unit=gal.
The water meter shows value=7745280.3 unit=gal
